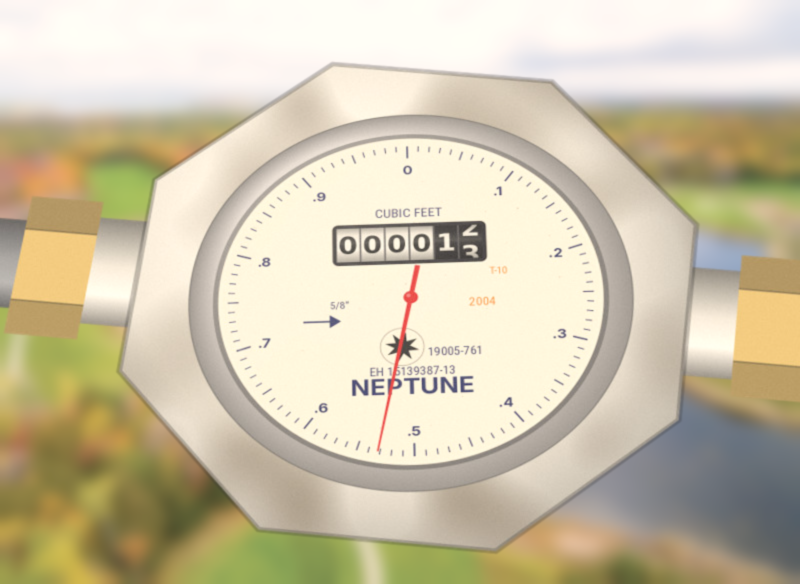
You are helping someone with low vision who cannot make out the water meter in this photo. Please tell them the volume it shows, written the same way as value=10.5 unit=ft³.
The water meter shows value=12.53 unit=ft³
